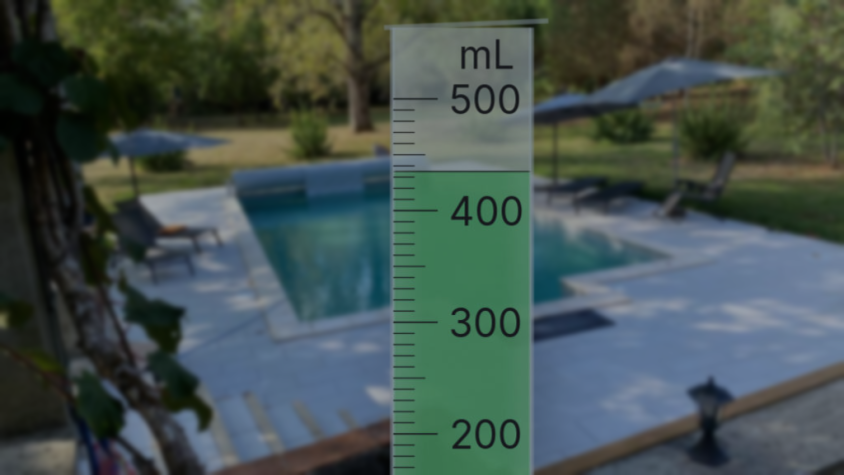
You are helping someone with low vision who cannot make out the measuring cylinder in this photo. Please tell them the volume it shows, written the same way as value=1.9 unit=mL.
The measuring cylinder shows value=435 unit=mL
